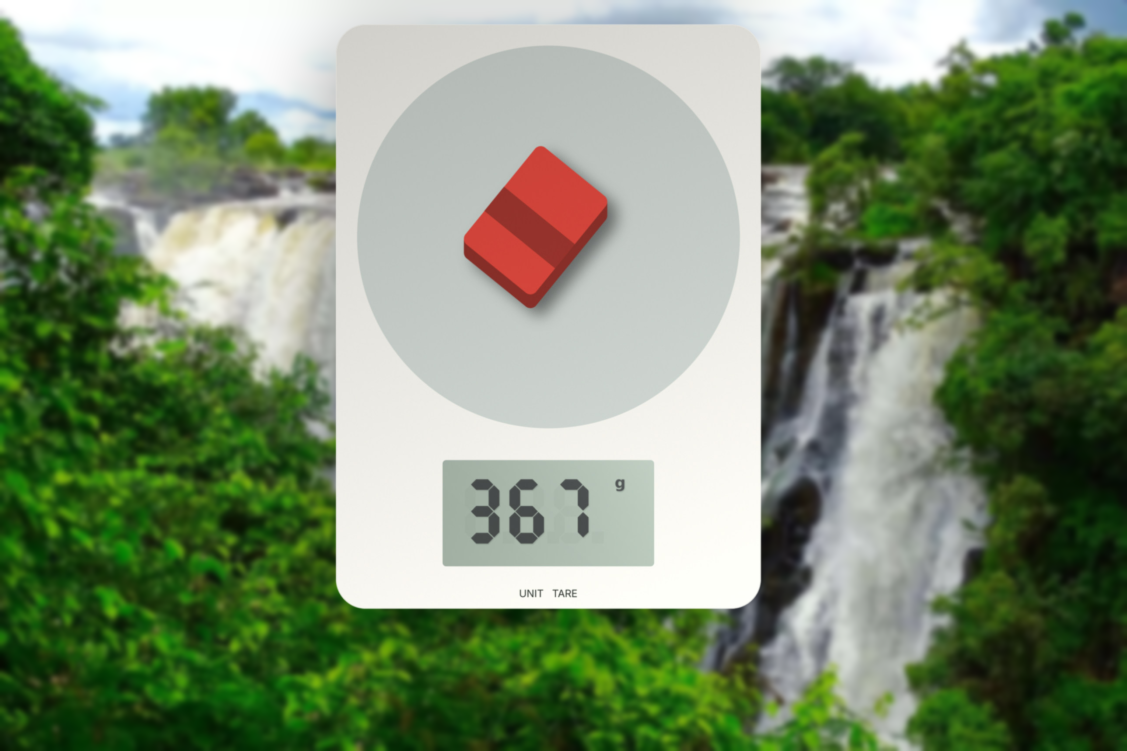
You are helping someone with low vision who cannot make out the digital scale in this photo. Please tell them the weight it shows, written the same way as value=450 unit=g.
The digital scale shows value=367 unit=g
